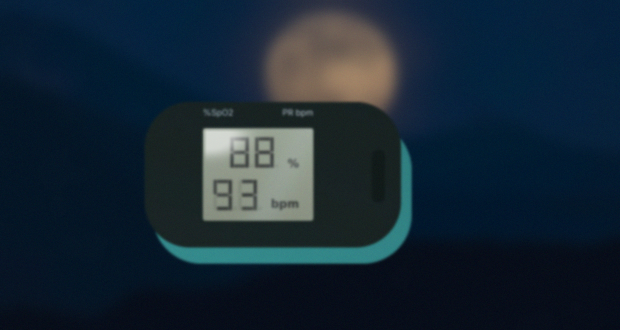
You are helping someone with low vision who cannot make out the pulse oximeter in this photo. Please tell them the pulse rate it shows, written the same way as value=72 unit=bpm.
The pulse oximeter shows value=93 unit=bpm
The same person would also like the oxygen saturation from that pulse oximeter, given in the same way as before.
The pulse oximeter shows value=88 unit=%
